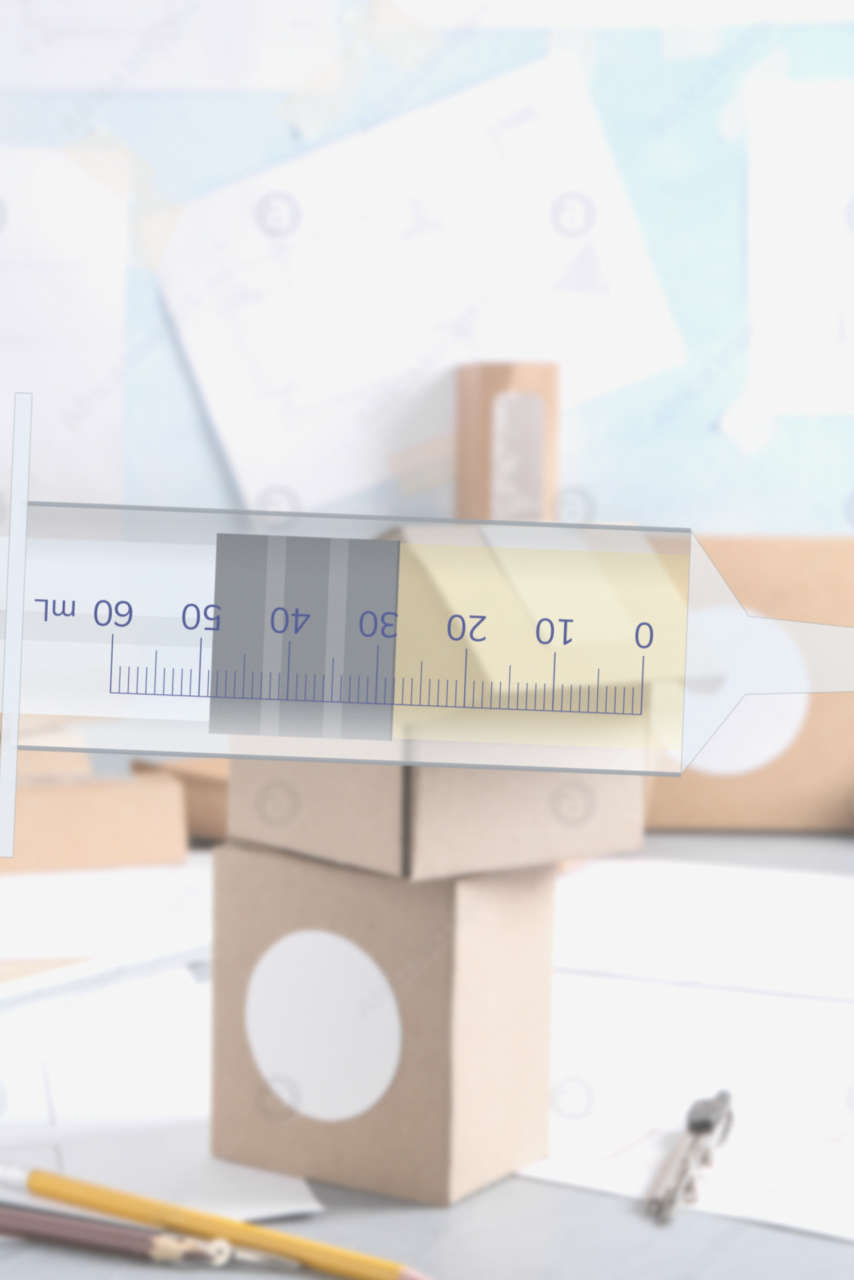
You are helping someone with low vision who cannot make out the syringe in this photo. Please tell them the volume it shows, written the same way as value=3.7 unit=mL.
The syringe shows value=28 unit=mL
